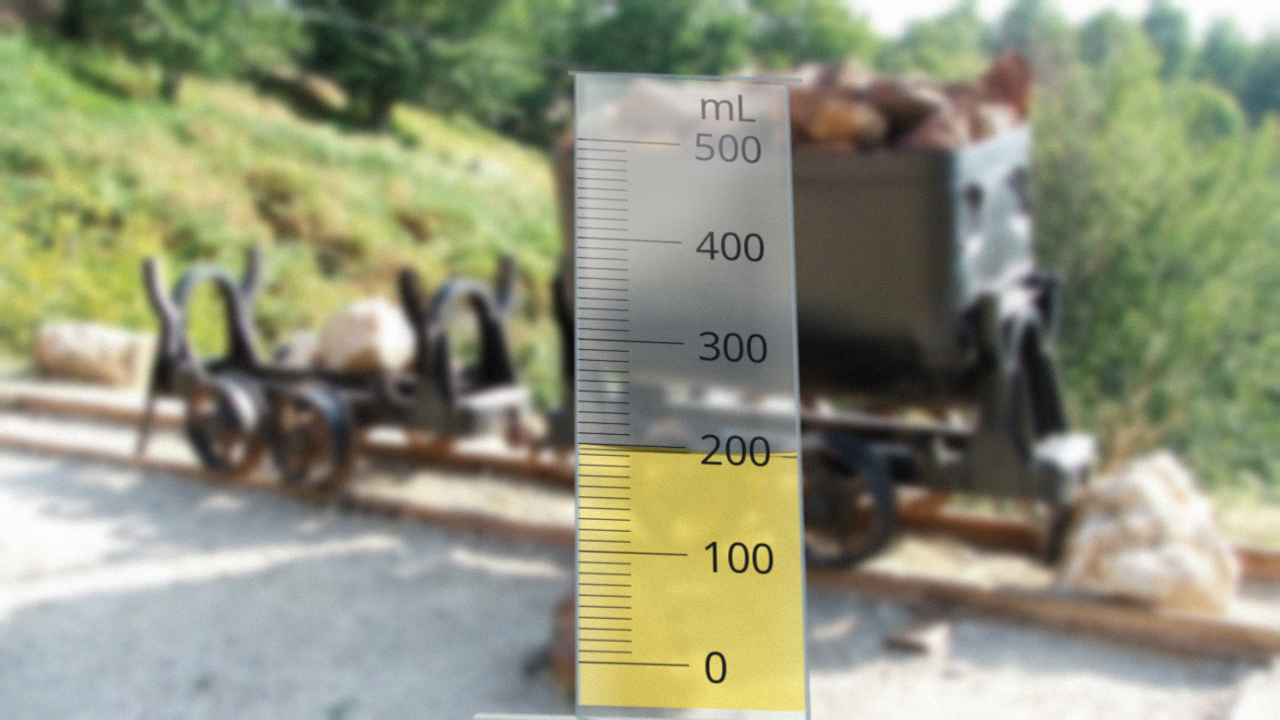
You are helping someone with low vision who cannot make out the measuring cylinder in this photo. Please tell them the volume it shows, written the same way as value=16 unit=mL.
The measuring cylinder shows value=195 unit=mL
